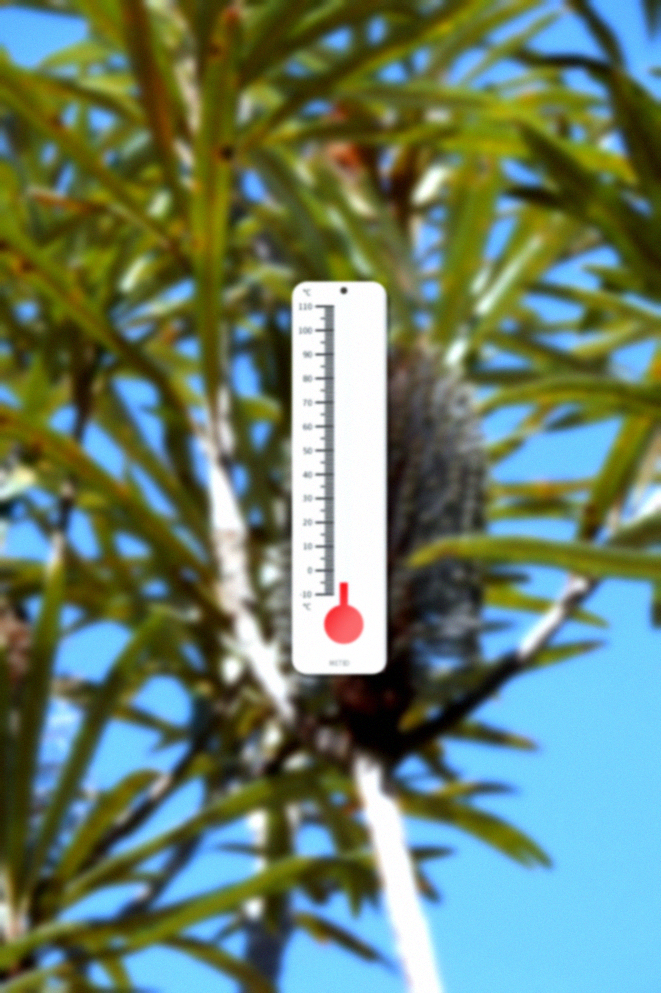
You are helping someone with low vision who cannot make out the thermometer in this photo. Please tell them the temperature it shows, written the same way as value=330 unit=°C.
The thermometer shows value=-5 unit=°C
